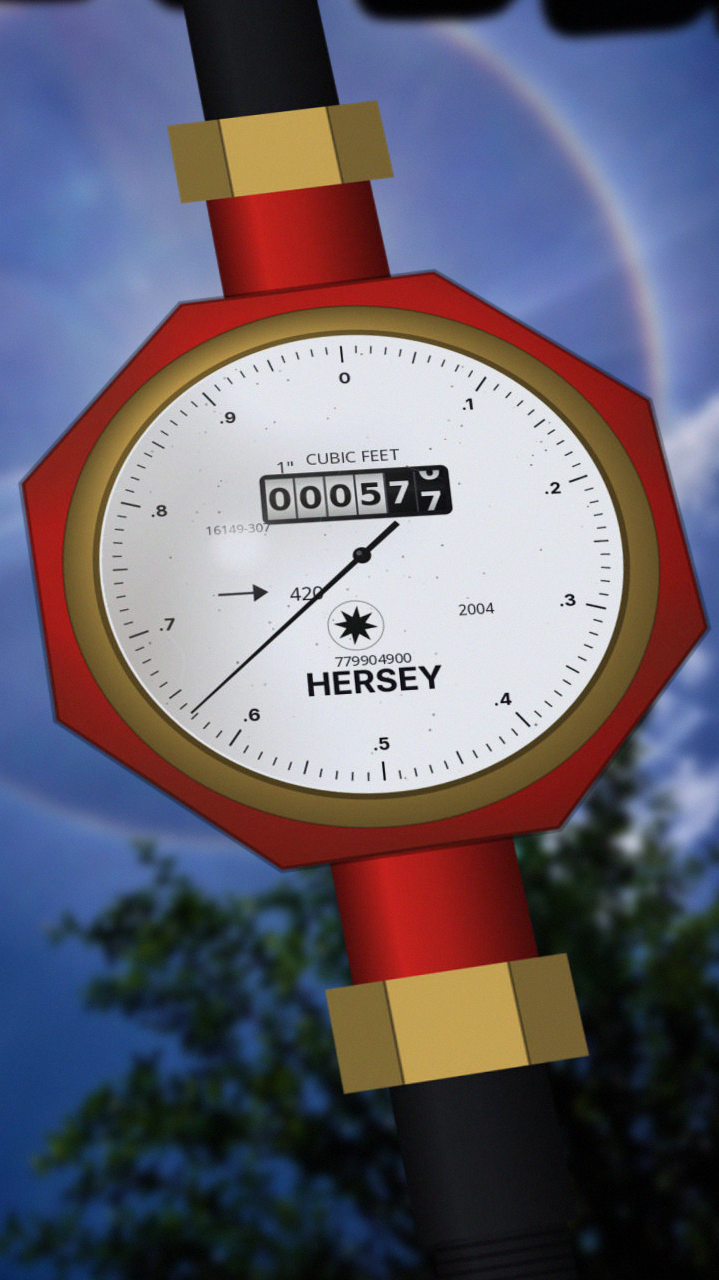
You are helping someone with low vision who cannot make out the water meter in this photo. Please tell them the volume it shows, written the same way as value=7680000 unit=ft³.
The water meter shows value=576.63 unit=ft³
